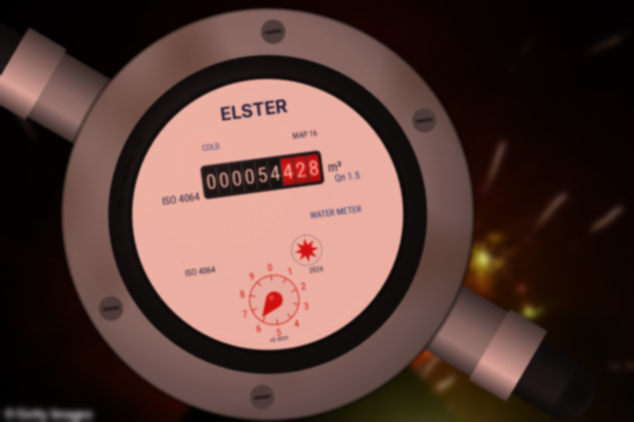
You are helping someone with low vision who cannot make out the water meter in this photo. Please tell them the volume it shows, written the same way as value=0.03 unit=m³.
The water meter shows value=54.4286 unit=m³
